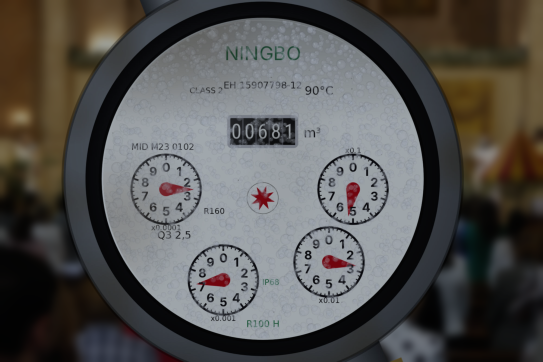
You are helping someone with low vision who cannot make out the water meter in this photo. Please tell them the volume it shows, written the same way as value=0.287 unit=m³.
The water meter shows value=681.5272 unit=m³
